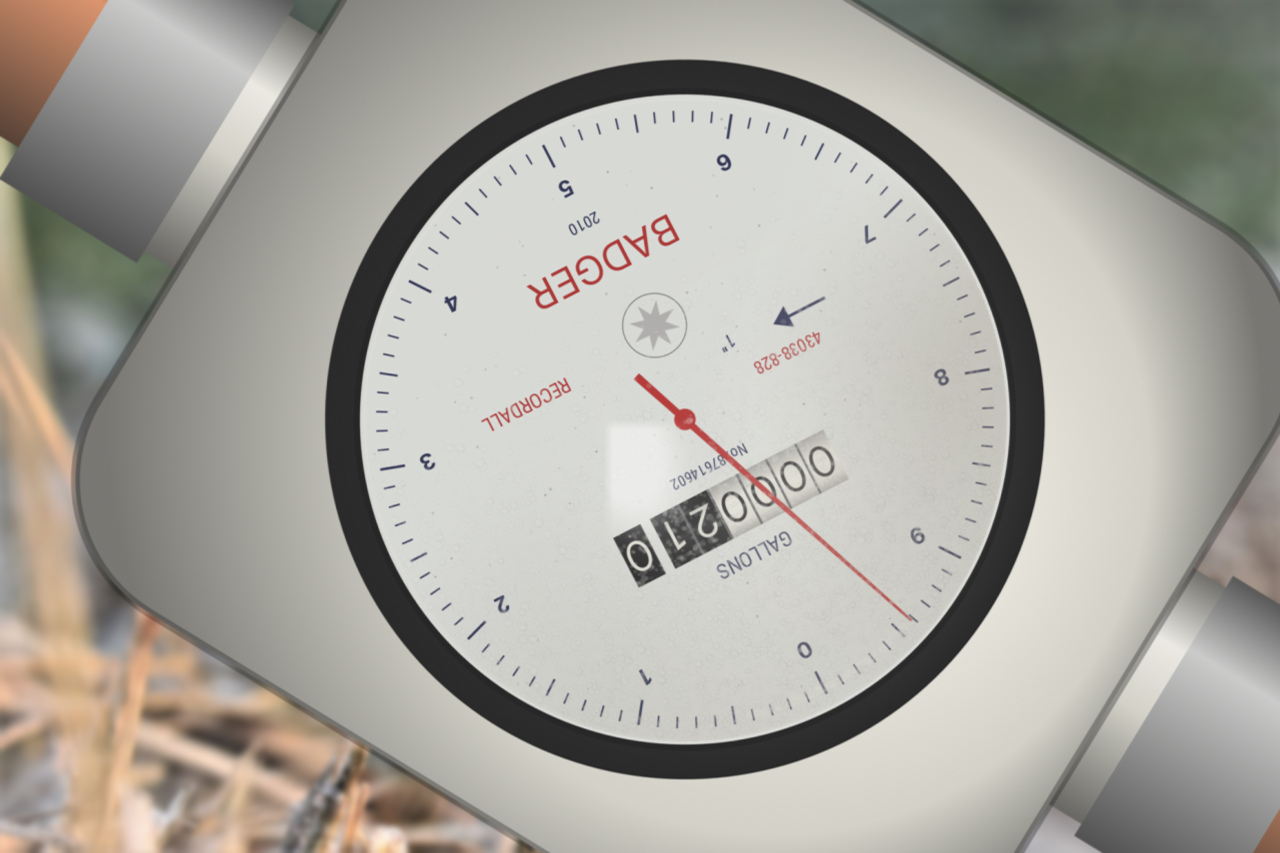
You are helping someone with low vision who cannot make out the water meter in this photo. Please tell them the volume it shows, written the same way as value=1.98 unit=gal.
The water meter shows value=209.4 unit=gal
